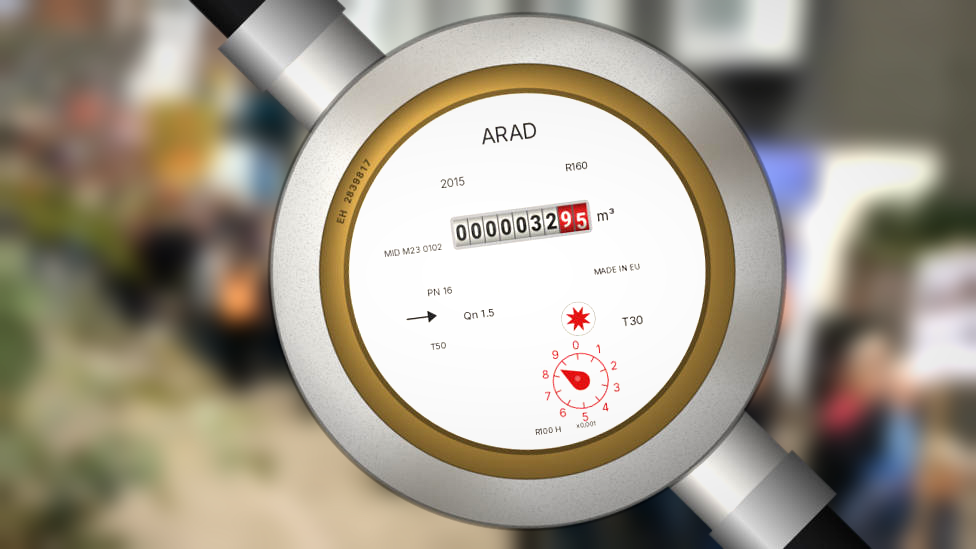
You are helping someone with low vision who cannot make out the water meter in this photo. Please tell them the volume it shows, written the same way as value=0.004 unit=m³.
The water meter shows value=32.948 unit=m³
